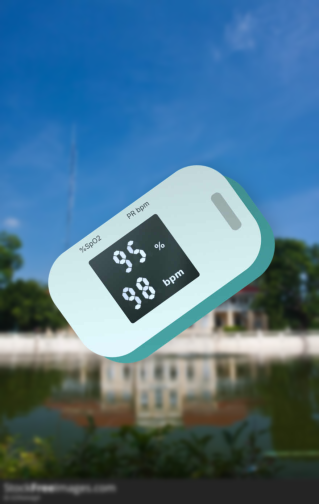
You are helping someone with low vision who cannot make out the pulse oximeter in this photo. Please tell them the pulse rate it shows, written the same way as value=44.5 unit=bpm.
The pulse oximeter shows value=98 unit=bpm
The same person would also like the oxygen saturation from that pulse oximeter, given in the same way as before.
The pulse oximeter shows value=95 unit=%
